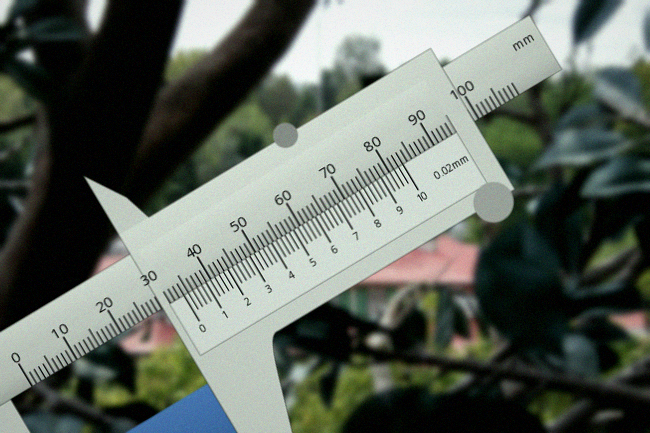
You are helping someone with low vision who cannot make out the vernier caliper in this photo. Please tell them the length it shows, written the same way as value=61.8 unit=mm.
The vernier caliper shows value=34.0 unit=mm
